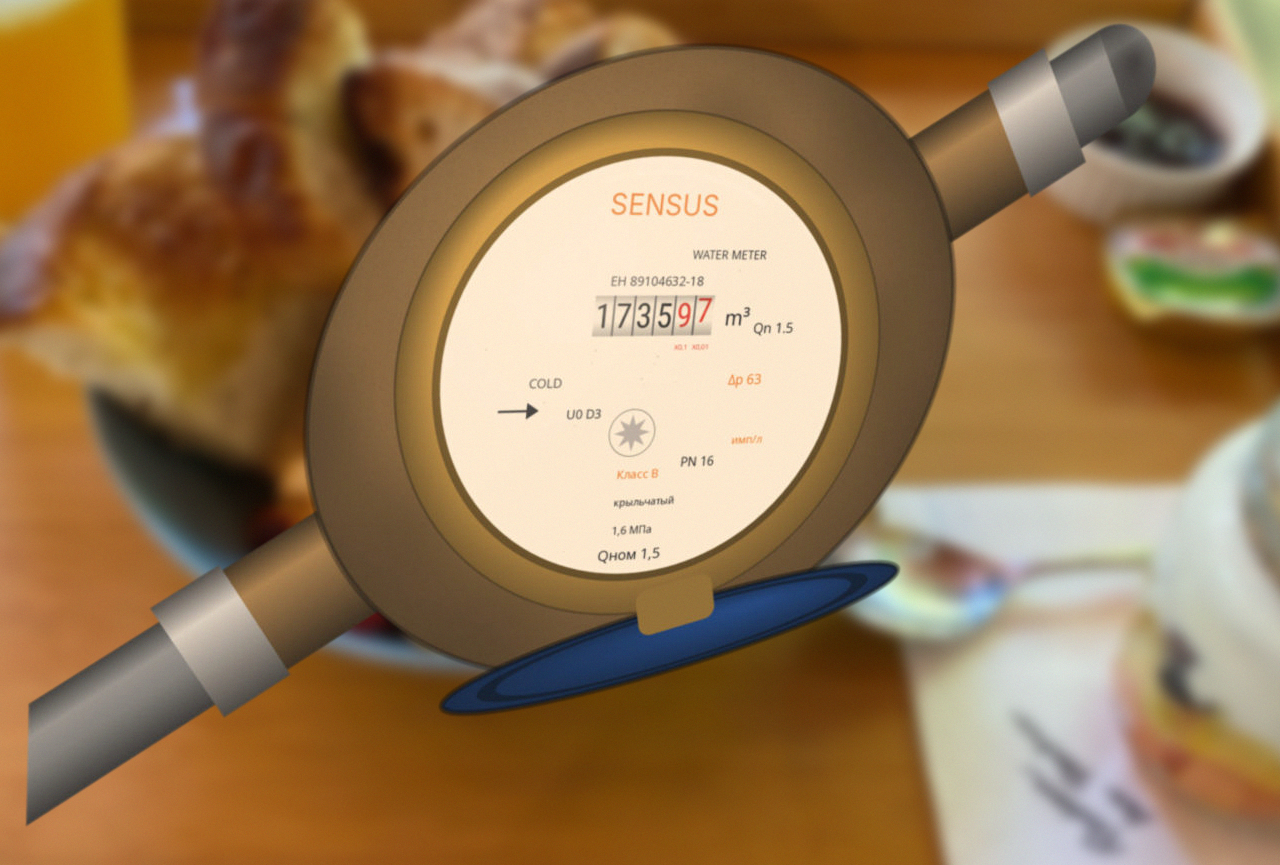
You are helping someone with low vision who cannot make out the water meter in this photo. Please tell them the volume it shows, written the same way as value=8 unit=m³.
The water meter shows value=1735.97 unit=m³
